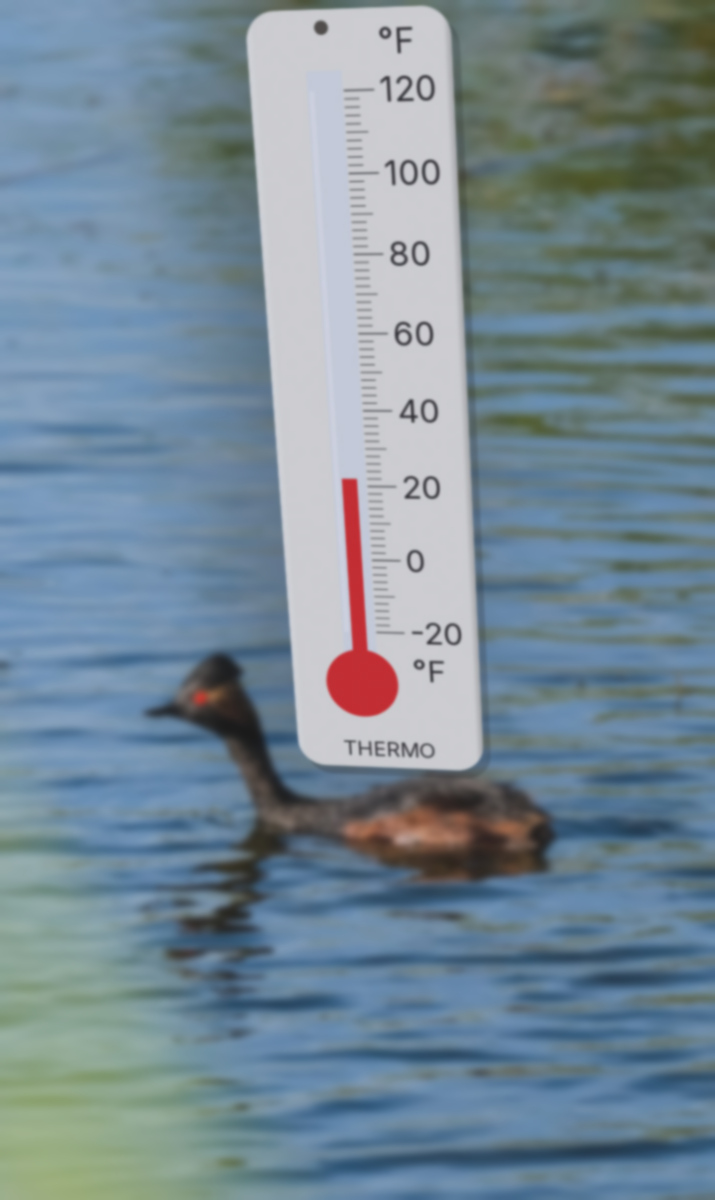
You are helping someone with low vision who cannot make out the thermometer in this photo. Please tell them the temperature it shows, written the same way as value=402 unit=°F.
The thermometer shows value=22 unit=°F
